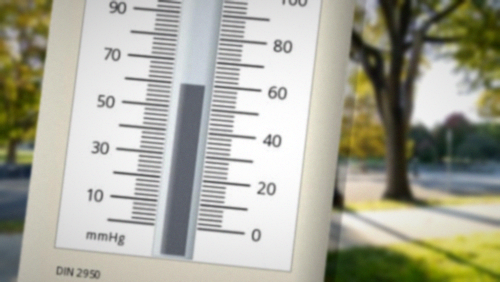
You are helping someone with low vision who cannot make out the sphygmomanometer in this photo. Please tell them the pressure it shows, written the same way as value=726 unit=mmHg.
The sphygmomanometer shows value=60 unit=mmHg
